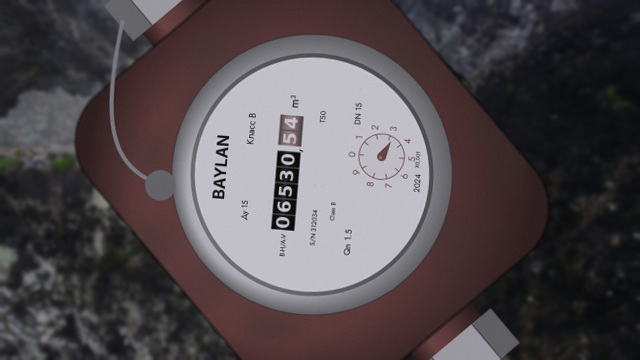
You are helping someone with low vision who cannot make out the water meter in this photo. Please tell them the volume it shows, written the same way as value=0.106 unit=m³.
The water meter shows value=6530.543 unit=m³
